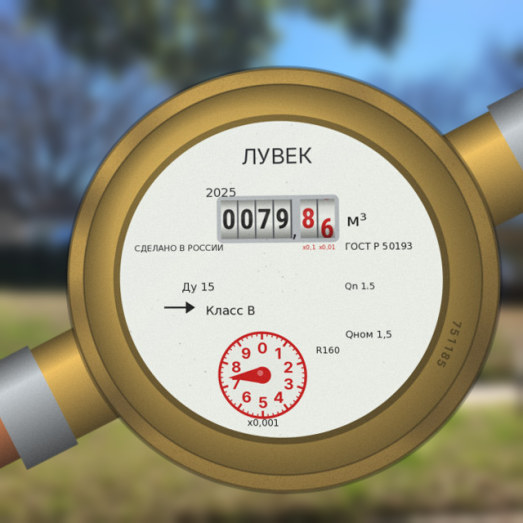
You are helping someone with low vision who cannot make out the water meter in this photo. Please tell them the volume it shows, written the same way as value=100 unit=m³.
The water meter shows value=79.857 unit=m³
